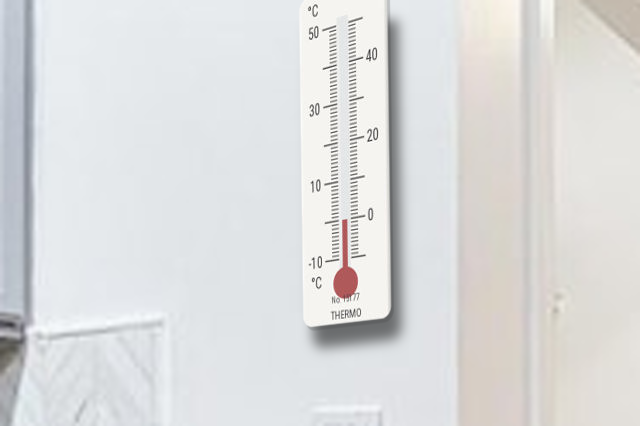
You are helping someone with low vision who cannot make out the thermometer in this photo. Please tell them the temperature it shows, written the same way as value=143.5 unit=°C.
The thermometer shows value=0 unit=°C
